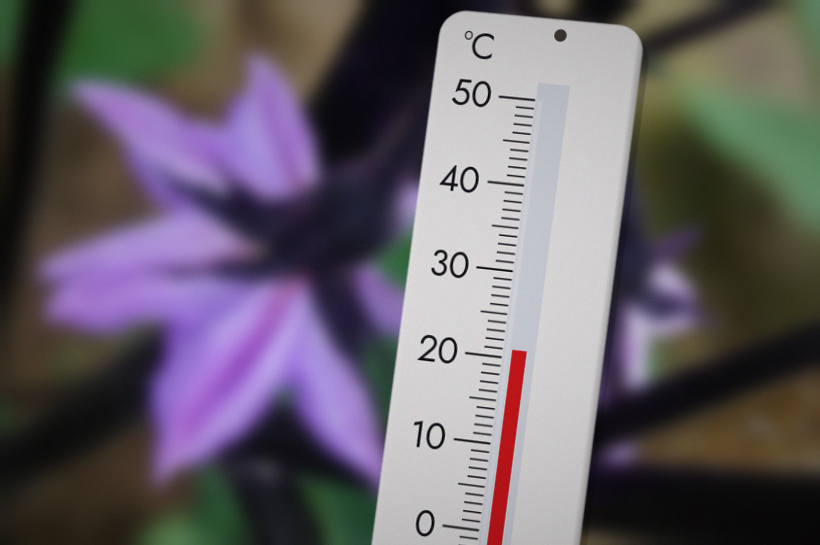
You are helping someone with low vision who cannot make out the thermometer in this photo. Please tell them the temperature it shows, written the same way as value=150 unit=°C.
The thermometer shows value=21 unit=°C
